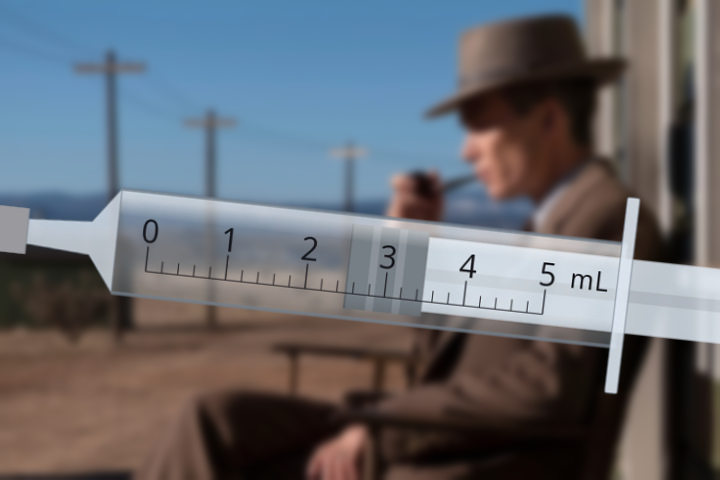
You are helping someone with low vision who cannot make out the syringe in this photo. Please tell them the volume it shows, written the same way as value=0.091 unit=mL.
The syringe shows value=2.5 unit=mL
